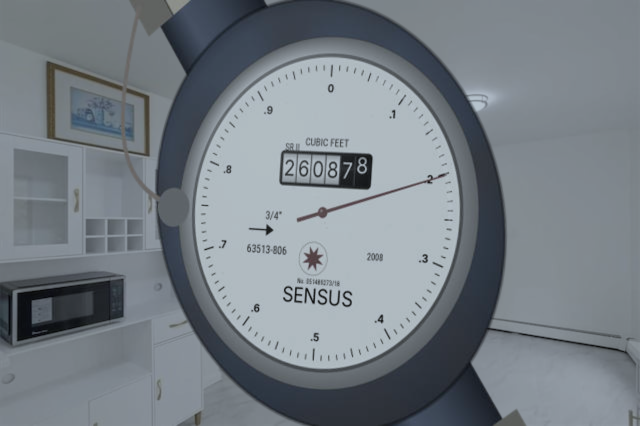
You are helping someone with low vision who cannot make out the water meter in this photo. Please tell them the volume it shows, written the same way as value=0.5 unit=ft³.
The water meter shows value=260878.20 unit=ft³
